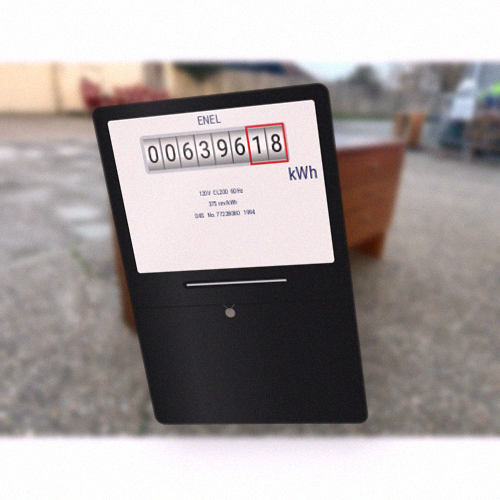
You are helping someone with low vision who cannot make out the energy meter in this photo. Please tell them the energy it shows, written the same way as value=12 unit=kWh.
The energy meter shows value=6396.18 unit=kWh
